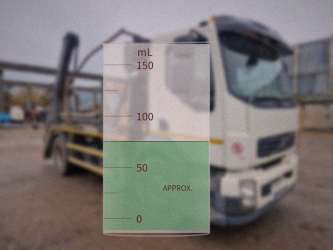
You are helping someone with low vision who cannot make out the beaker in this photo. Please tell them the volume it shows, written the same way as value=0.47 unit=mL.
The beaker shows value=75 unit=mL
